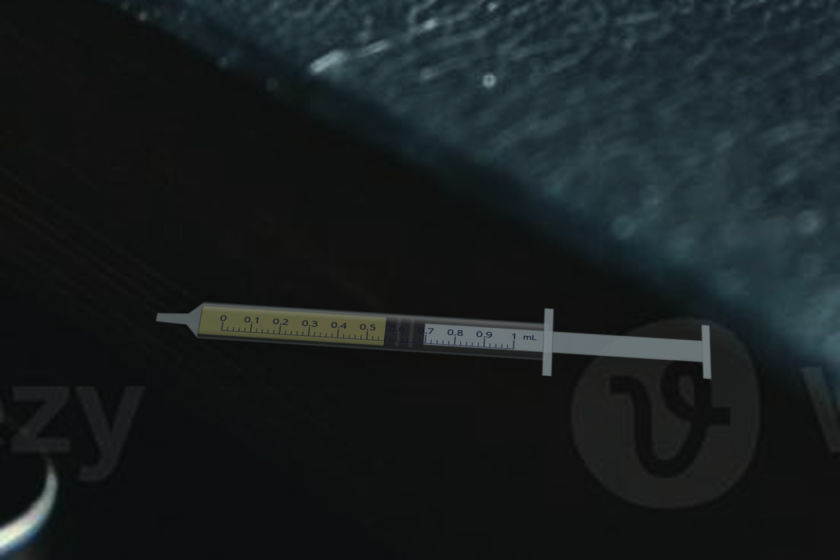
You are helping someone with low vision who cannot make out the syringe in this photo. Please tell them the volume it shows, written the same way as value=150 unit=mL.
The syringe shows value=0.56 unit=mL
